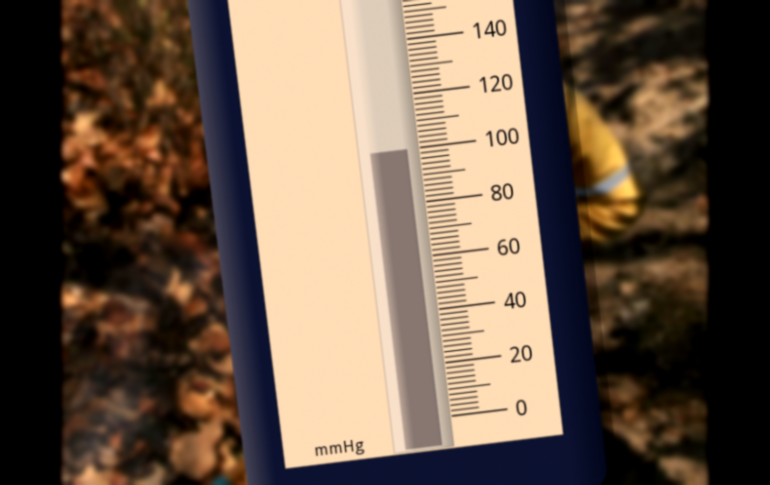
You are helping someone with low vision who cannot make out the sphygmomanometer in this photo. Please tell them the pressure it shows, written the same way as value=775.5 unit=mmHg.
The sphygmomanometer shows value=100 unit=mmHg
